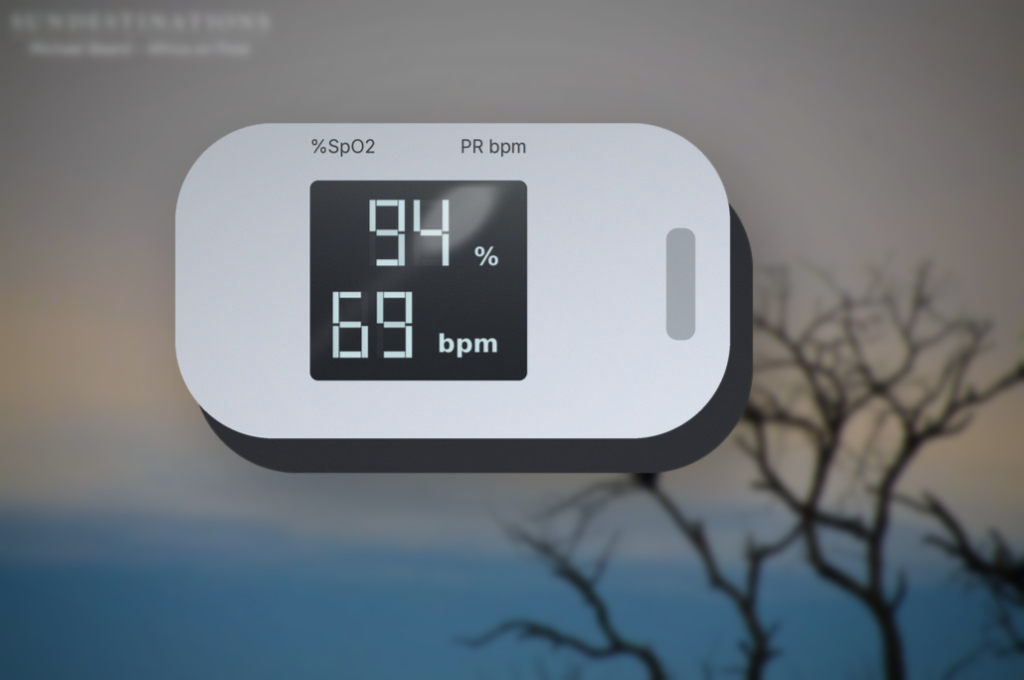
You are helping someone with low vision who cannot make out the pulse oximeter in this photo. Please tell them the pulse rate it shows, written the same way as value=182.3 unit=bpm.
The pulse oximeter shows value=69 unit=bpm
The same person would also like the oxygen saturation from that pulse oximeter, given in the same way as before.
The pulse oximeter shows value=94 unit=%
